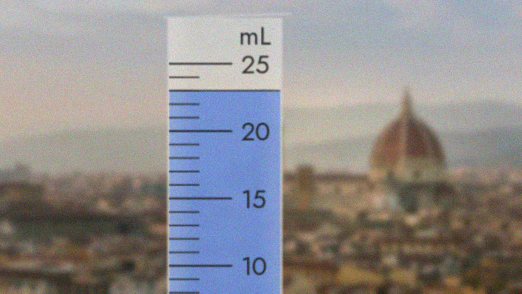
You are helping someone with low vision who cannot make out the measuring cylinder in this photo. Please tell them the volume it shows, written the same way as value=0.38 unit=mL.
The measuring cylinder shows value=23 unit=mL
